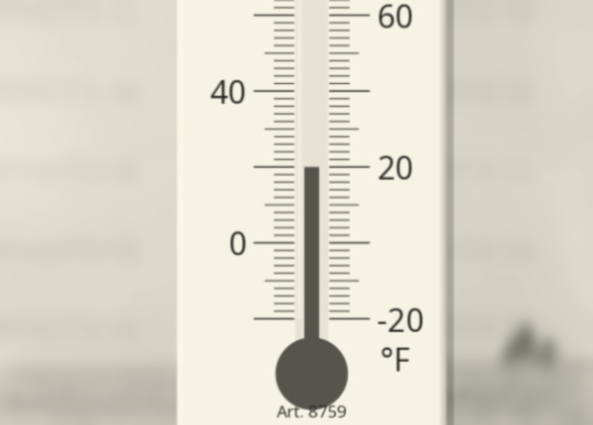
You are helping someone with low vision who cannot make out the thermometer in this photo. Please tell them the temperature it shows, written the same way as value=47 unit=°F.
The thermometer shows value=20 unit=°F
